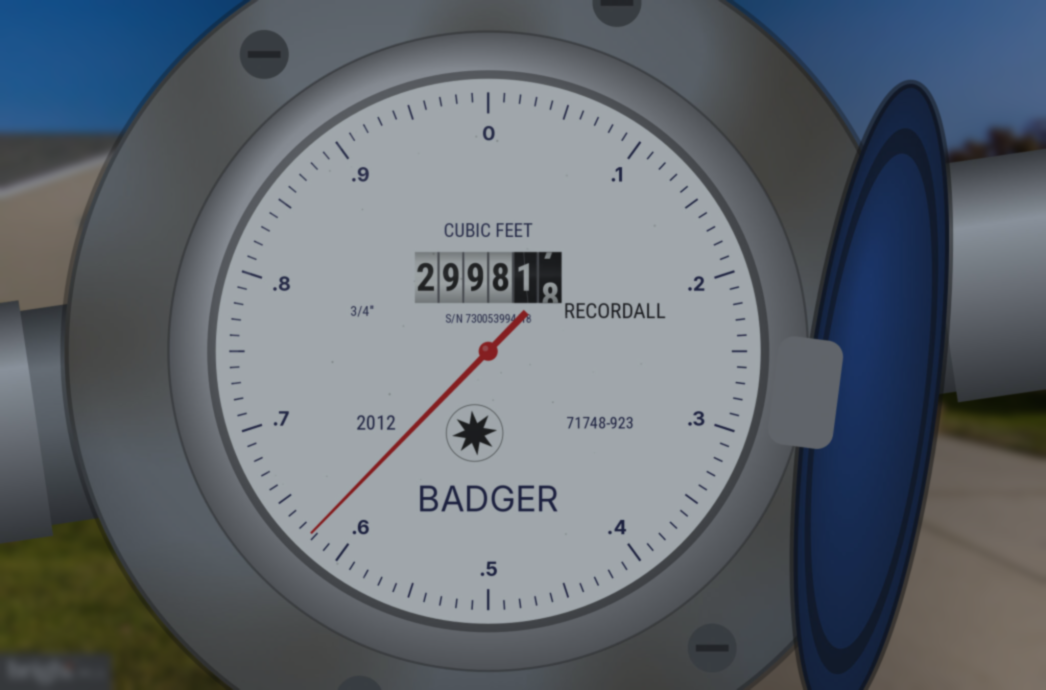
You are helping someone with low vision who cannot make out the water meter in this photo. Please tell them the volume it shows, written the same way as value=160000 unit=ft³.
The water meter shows value=299817.62 unit=ft³
